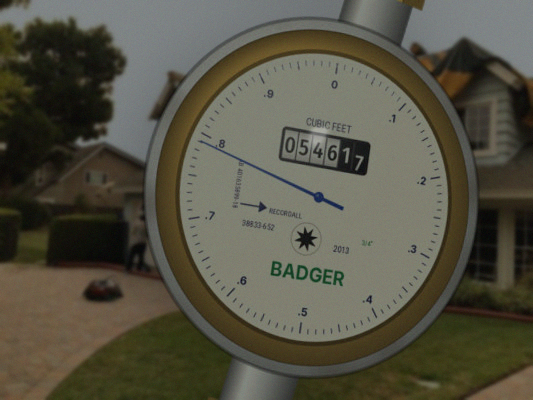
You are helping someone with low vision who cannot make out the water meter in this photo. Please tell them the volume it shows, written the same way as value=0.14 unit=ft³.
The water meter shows value=54616.79 unit=ft³
